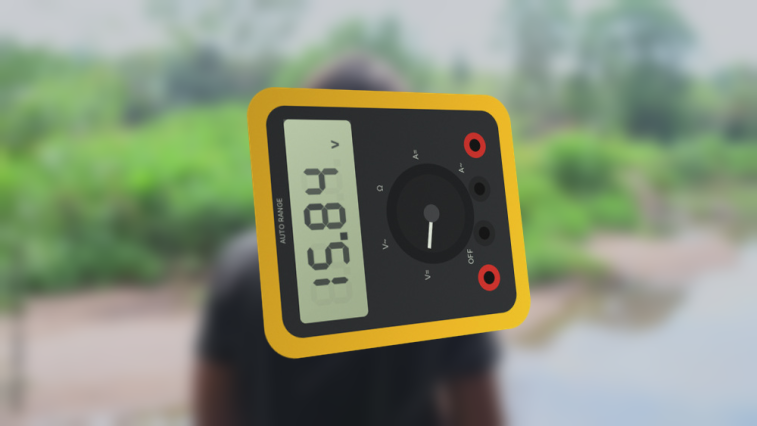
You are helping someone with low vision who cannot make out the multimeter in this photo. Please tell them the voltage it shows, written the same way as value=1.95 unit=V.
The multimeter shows value=15.84 unit=V
